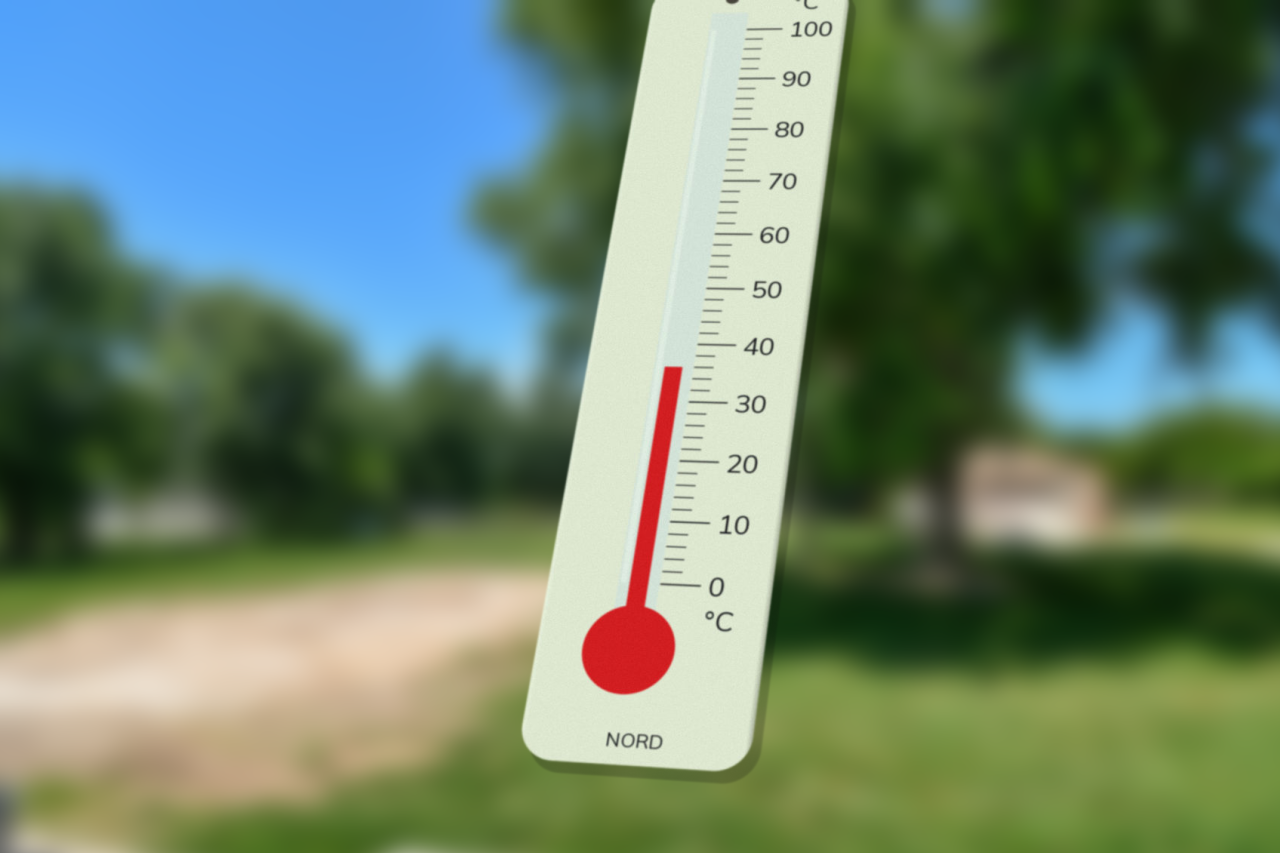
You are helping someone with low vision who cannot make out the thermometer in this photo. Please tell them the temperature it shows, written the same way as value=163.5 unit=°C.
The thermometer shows value=36 unit=°C
